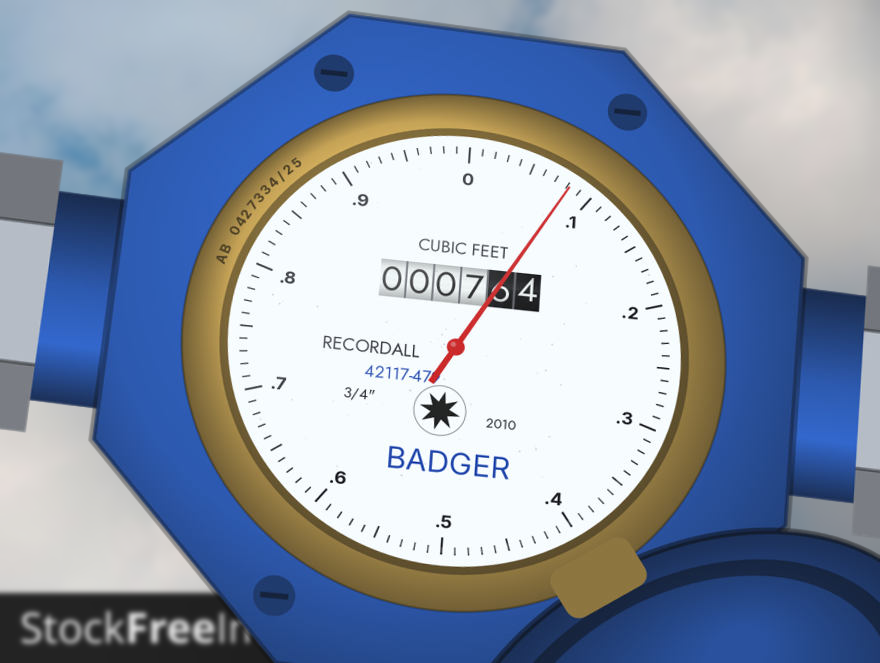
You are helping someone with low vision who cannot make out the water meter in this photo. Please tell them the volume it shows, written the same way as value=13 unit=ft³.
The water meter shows value=764.08 unit=ft³
